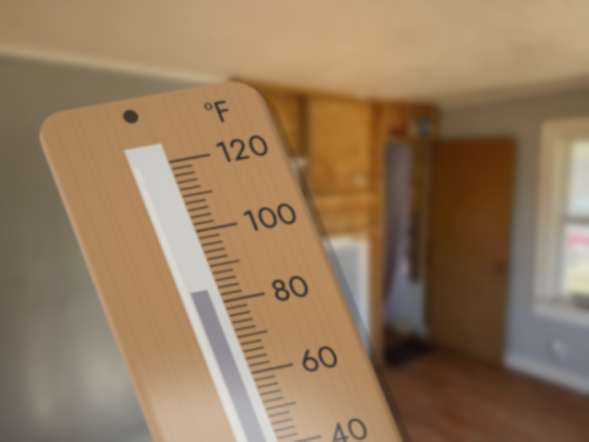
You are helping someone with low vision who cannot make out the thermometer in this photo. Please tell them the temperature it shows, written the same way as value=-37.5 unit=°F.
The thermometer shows value=84 unit=°F
